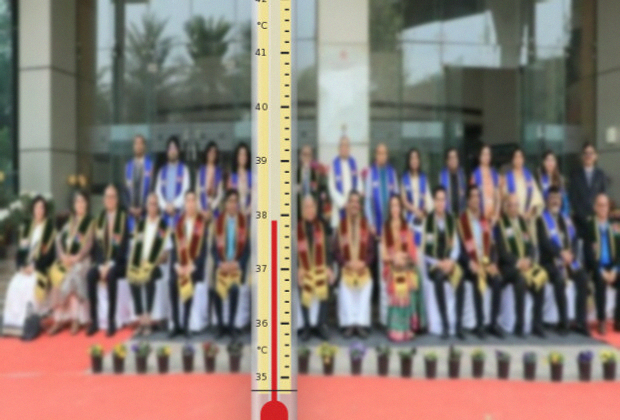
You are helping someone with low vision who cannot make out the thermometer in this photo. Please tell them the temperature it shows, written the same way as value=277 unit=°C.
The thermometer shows value=37.9 unit=°C
